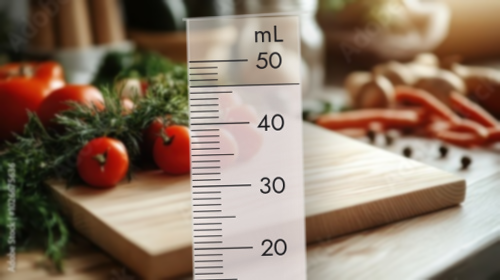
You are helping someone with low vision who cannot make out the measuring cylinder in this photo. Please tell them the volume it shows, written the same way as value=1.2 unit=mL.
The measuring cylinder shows value=46 unit=mL
